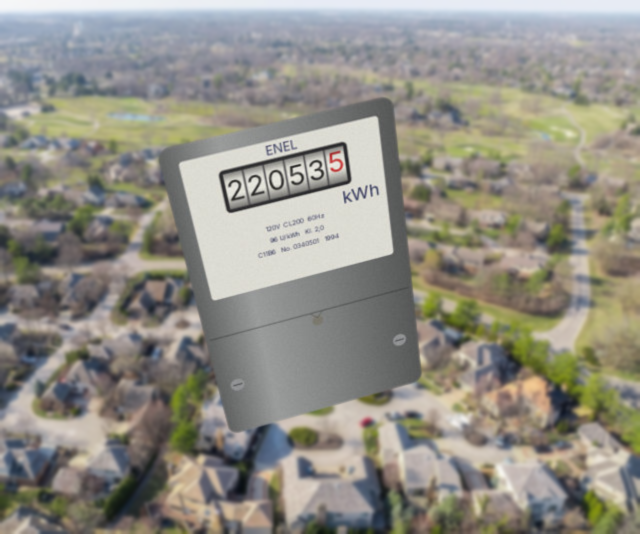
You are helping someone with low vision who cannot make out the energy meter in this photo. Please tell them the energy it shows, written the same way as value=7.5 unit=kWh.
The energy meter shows value=22053.5 unit=kWh
